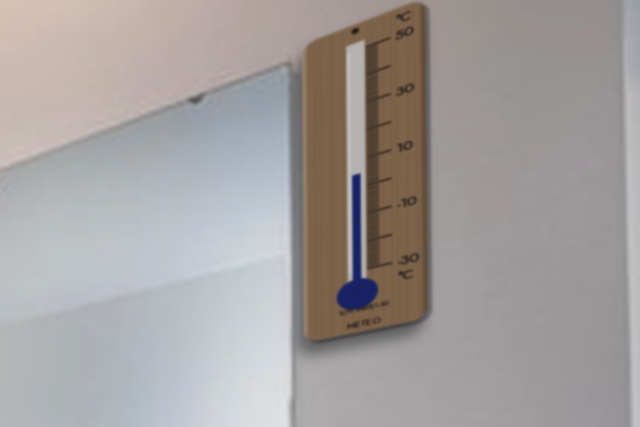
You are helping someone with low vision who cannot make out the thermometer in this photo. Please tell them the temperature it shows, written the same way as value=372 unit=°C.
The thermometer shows value=5 unit=°C
